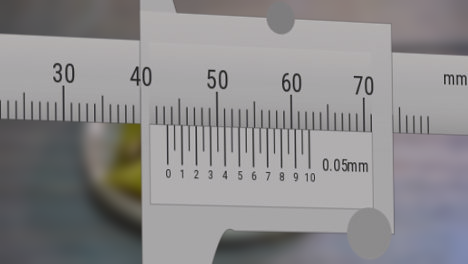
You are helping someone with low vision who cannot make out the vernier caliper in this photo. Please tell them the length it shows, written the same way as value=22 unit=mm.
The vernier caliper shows value=43.4 unit=mm
